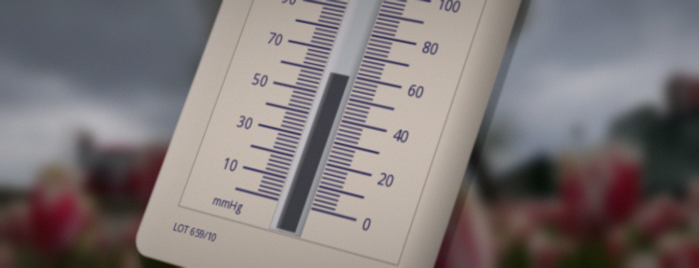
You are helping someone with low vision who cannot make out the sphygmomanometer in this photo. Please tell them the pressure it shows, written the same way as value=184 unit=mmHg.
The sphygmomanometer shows value=60 unit=mmHg
